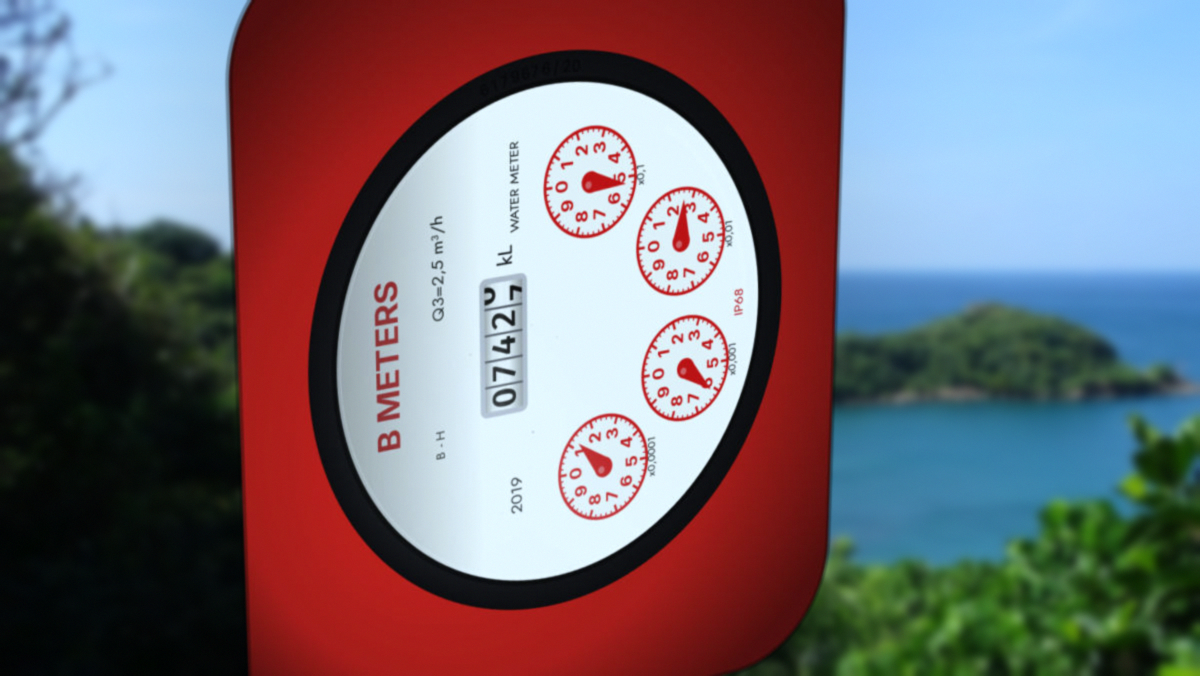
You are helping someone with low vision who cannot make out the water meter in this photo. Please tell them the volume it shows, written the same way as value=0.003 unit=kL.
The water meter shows value=7426.5261 unit=kL
